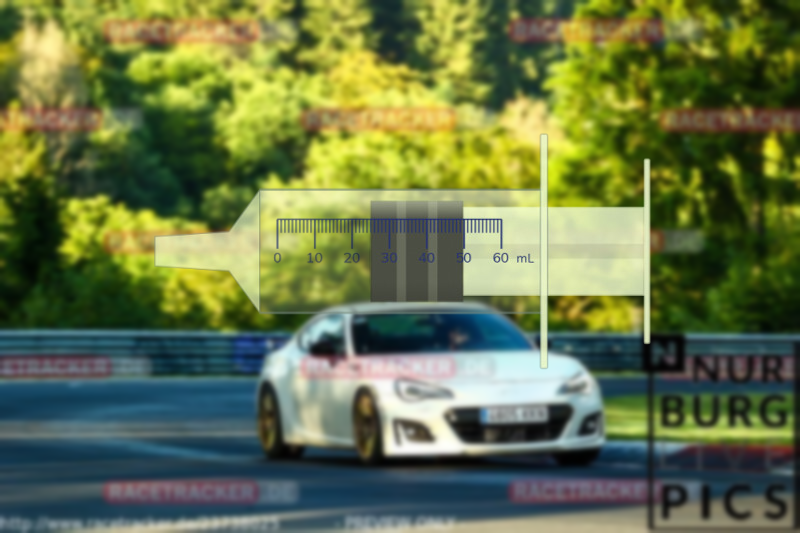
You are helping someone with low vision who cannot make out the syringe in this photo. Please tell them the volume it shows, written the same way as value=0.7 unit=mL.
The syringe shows value=25 unit=mL
